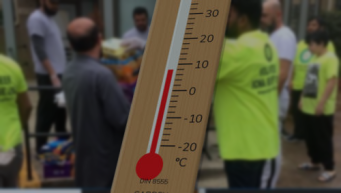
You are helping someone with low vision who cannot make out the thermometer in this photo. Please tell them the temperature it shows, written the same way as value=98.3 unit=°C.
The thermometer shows value=8 unit=°C
